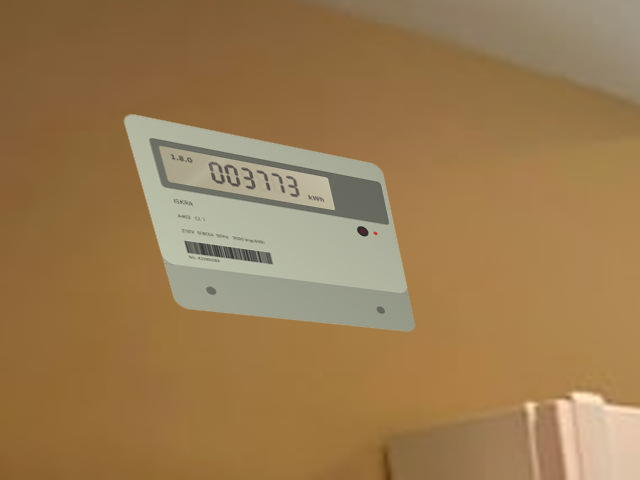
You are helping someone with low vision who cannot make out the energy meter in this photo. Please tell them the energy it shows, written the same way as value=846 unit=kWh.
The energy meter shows value=3773 unit=kWh
